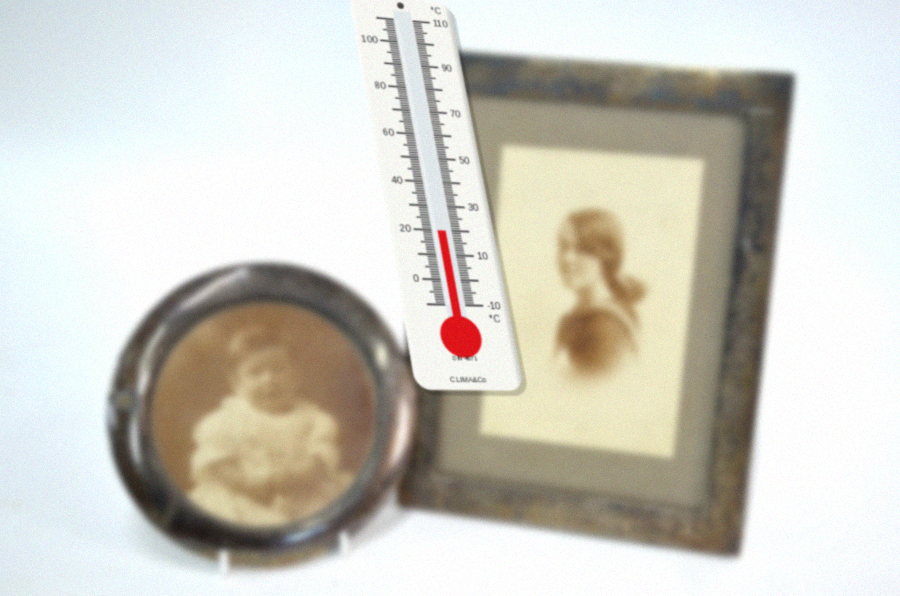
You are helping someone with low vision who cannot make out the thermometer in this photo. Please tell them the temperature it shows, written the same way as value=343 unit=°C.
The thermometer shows value=20 unit=°C
